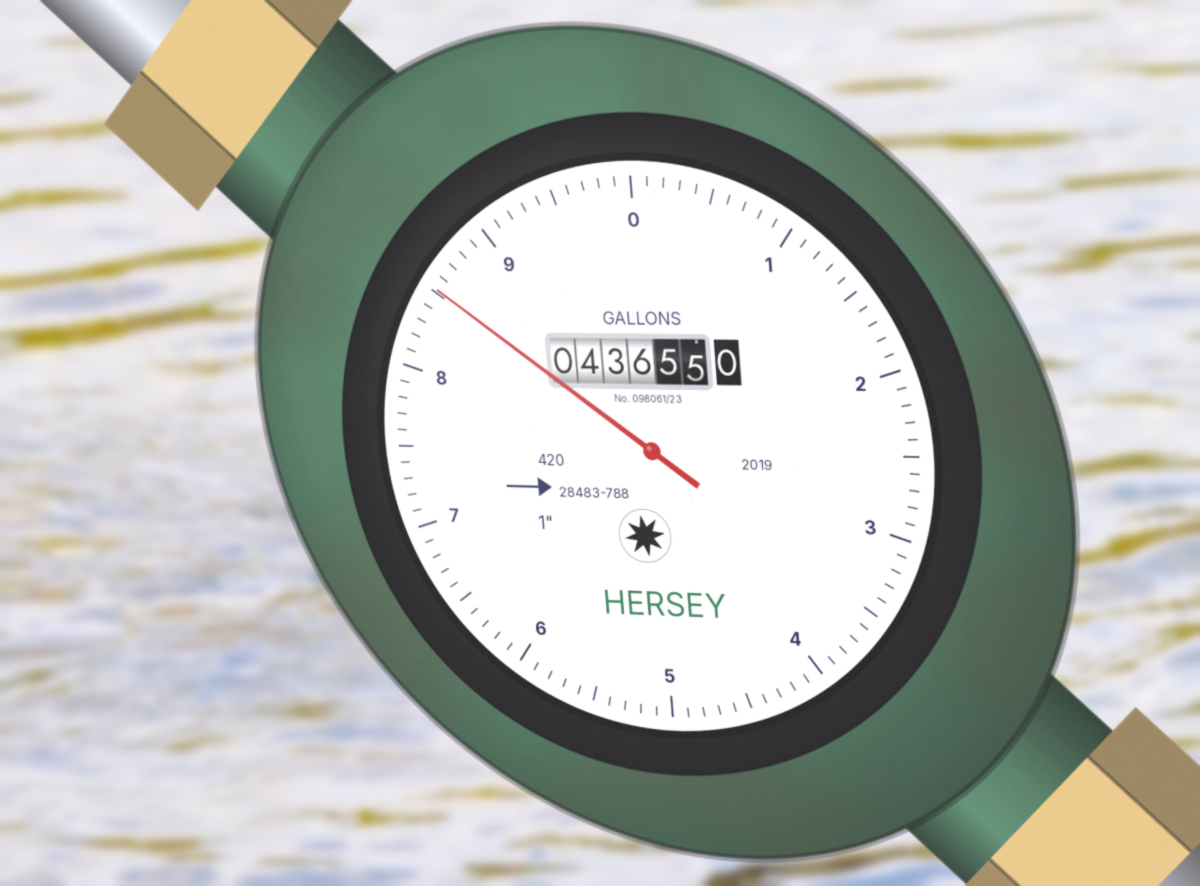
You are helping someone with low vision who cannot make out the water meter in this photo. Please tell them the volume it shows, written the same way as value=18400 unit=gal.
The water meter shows value=436548.5 unit=gal
